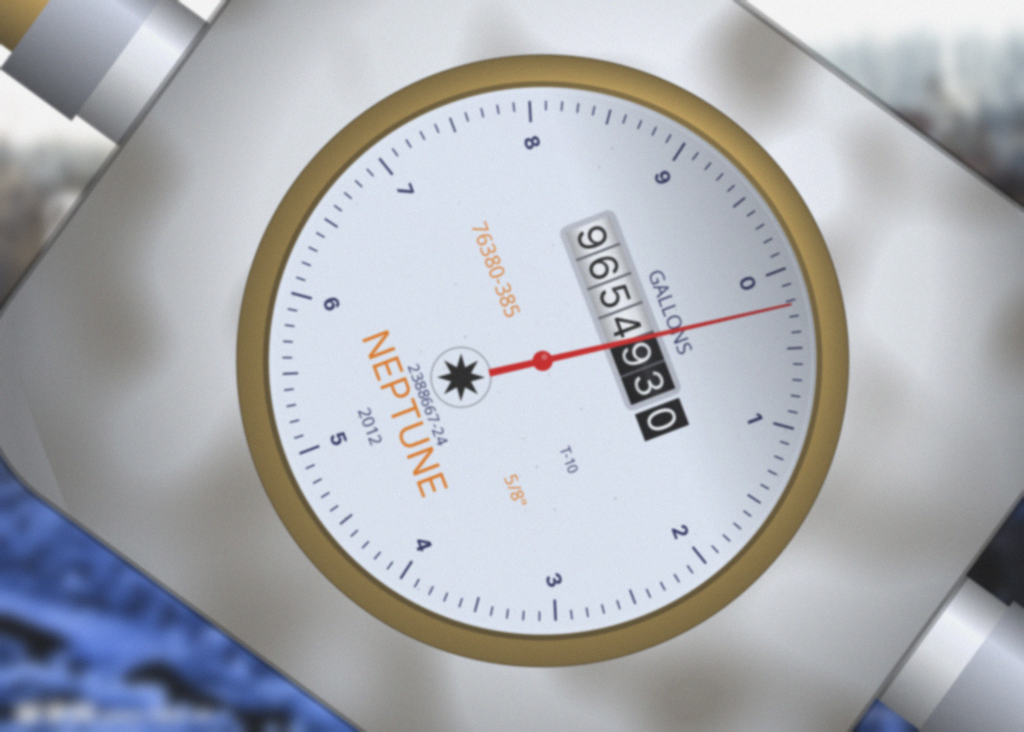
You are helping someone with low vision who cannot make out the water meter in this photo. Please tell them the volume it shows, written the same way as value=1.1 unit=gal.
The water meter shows value=9654930.2 unit=gal
